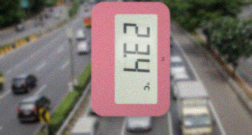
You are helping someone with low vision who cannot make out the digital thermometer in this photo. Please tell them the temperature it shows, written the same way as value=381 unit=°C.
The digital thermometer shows value=23.4 unit=°C
